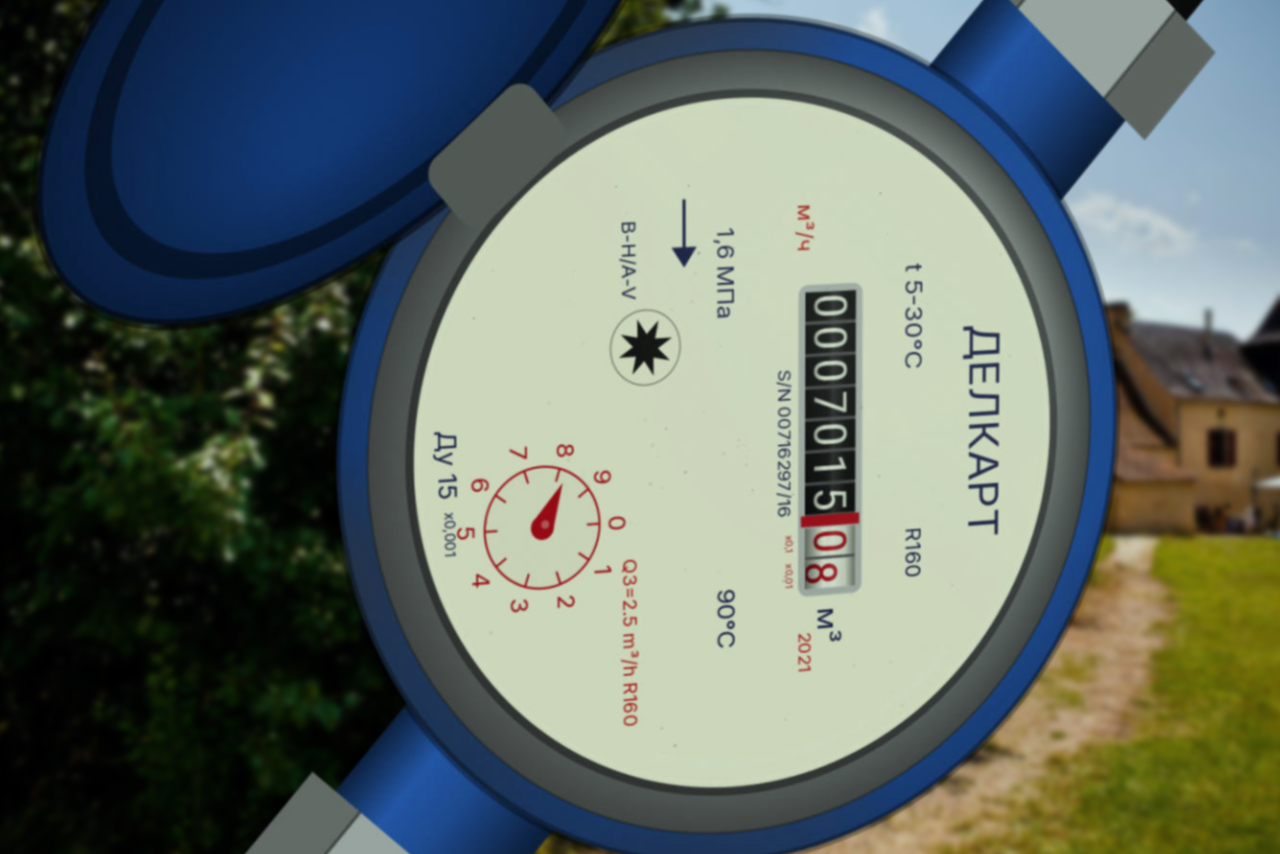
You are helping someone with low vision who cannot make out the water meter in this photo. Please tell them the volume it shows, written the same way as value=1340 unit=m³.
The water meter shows value=7015.078 unit=m³
